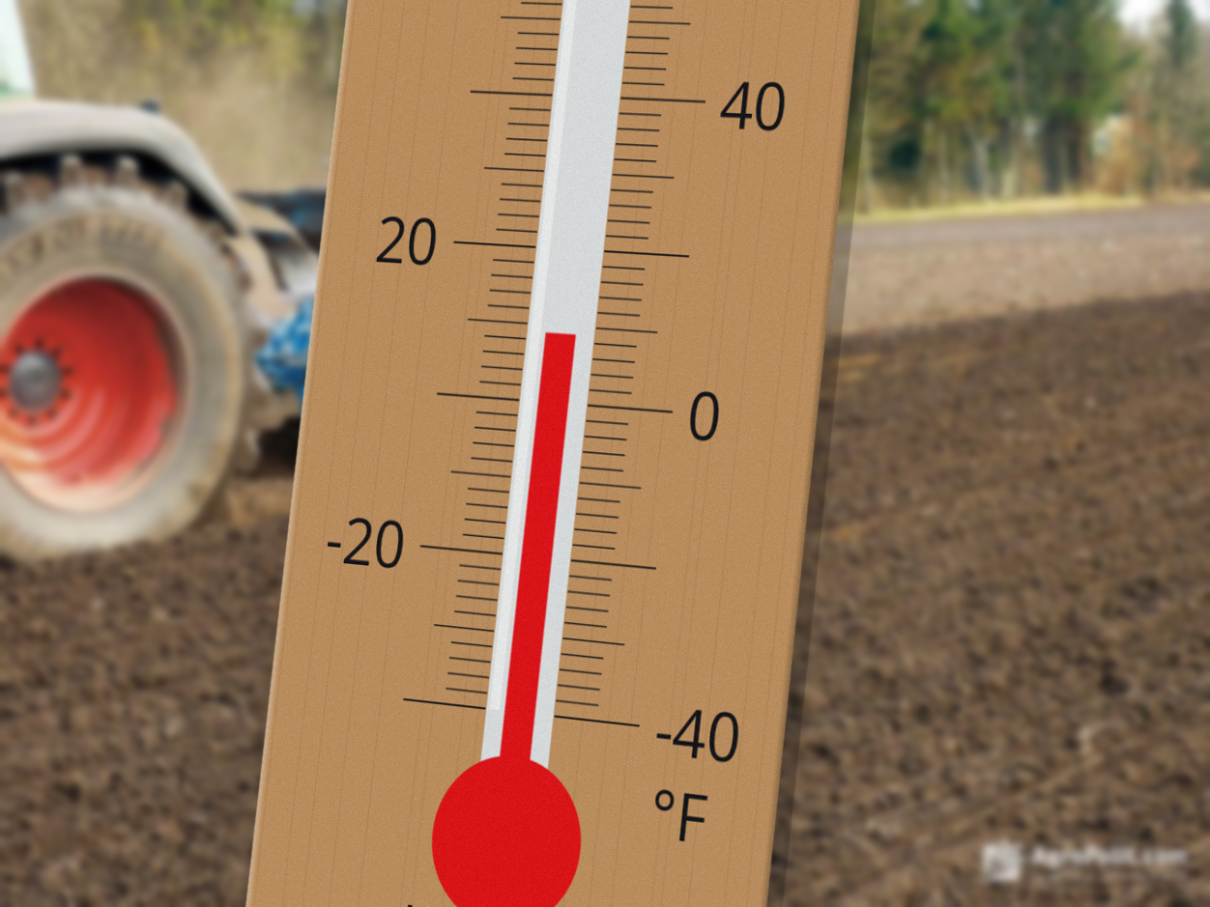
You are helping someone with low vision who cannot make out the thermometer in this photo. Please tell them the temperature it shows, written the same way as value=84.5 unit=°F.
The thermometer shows value=9 unit=°F
